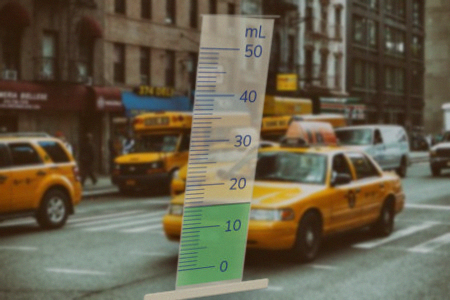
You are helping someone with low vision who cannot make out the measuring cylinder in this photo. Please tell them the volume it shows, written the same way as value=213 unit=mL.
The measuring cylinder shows value=15 unit=mL
